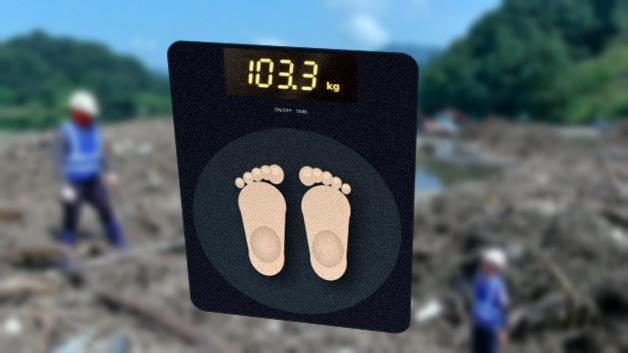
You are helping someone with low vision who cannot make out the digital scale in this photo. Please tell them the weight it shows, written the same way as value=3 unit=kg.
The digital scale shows value=103.3 unit=kg
